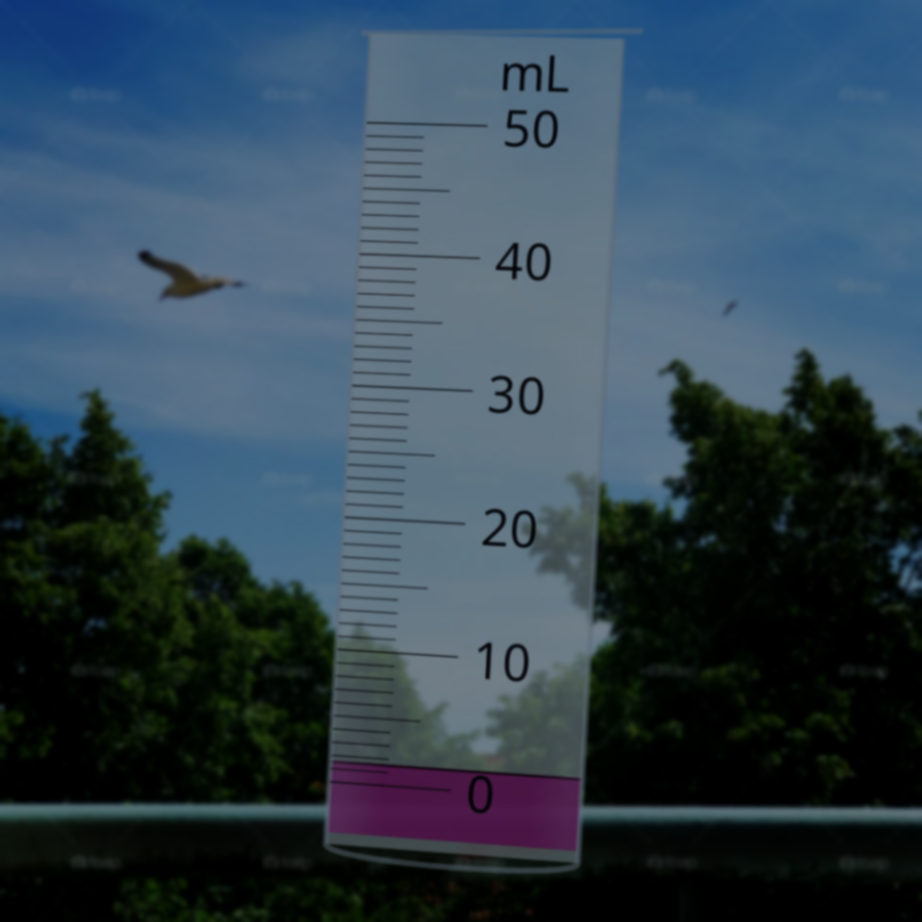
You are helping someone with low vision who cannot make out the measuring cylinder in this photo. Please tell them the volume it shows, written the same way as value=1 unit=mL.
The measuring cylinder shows value=1.5 unit=mL
